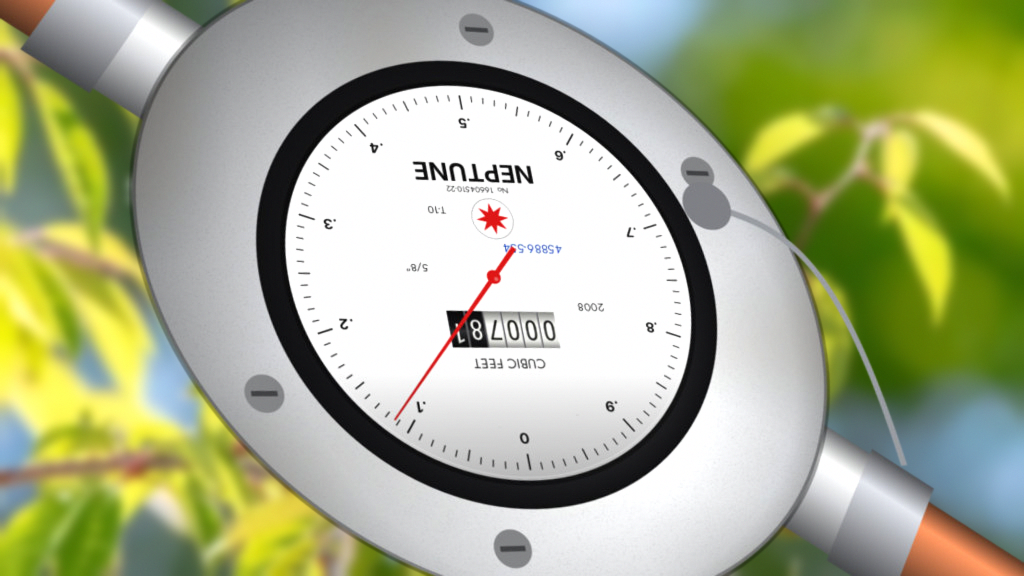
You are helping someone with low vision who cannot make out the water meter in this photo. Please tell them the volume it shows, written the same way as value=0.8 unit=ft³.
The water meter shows value=781.11 unit=ft³
